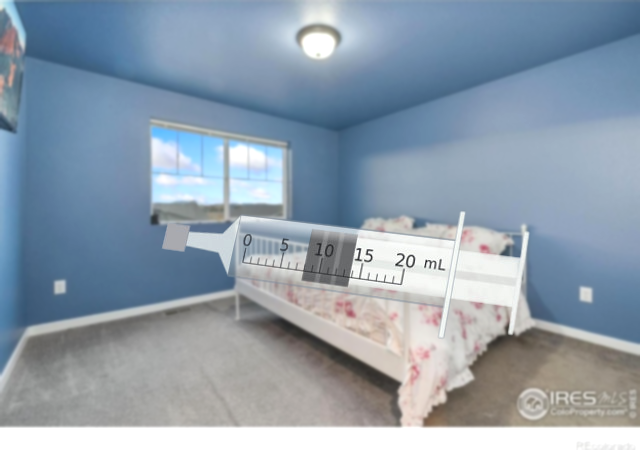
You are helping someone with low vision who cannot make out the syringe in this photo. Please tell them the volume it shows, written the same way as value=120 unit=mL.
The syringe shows value=8 unit=mL
